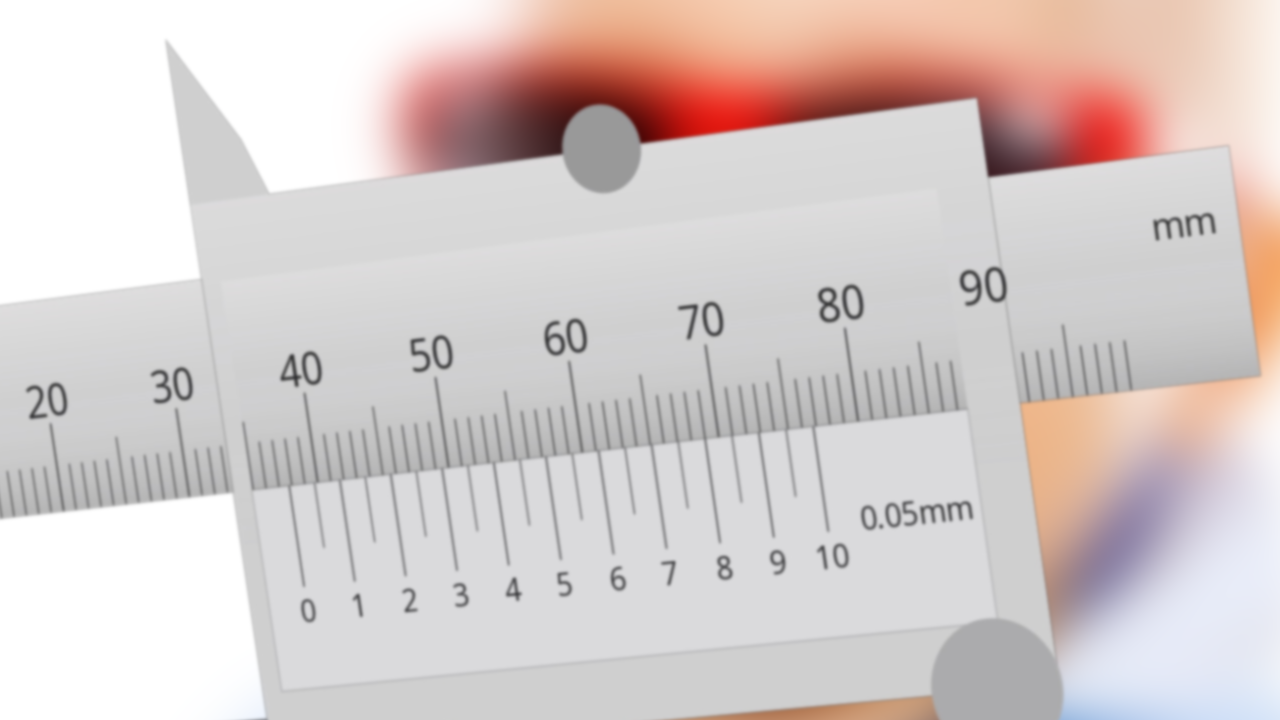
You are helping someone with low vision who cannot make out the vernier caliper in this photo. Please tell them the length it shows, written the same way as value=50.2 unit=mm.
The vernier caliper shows value=37.8 unit=mm
